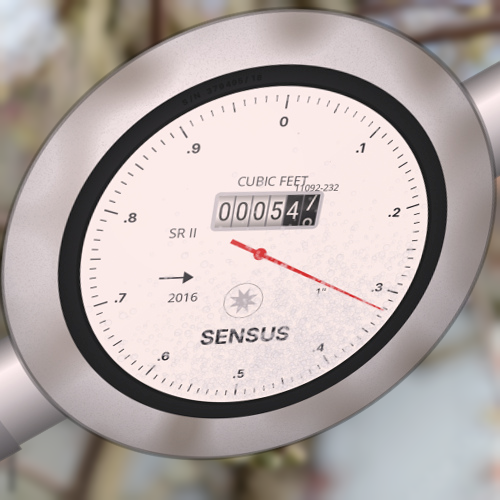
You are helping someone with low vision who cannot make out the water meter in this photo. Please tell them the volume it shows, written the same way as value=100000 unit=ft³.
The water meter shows value=547.32 unit=ft³
